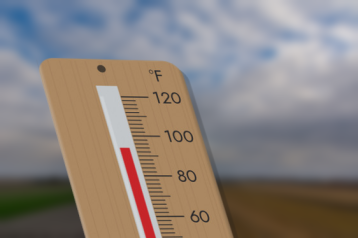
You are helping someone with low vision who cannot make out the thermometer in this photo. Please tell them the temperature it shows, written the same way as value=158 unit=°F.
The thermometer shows value=94 unit=°F
